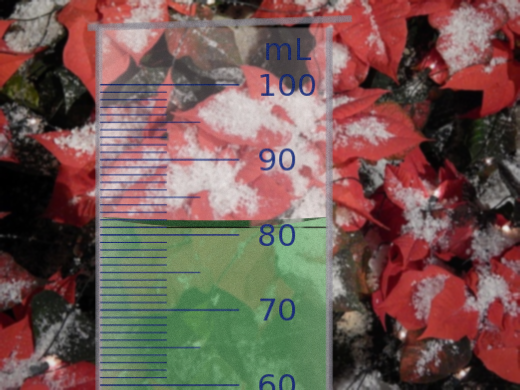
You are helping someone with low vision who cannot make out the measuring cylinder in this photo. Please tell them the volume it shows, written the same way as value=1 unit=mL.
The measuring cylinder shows value=81 unit=mL
